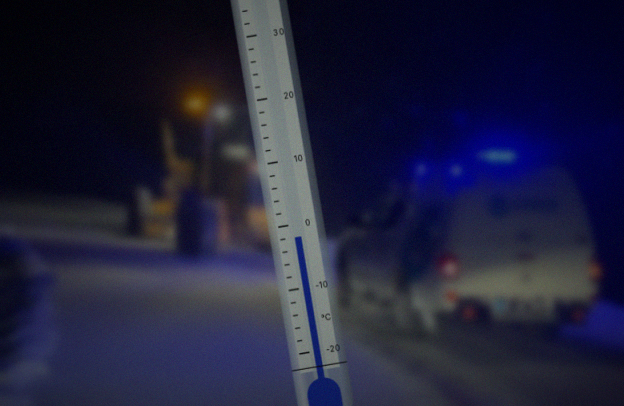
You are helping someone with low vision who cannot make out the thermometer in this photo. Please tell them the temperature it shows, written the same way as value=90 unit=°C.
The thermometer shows value=-2 unit=°C
